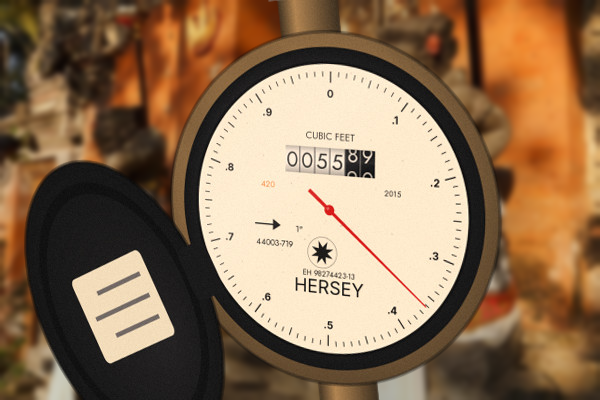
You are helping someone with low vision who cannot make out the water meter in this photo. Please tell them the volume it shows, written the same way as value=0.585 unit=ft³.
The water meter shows value=5589.36 unit=ft³
